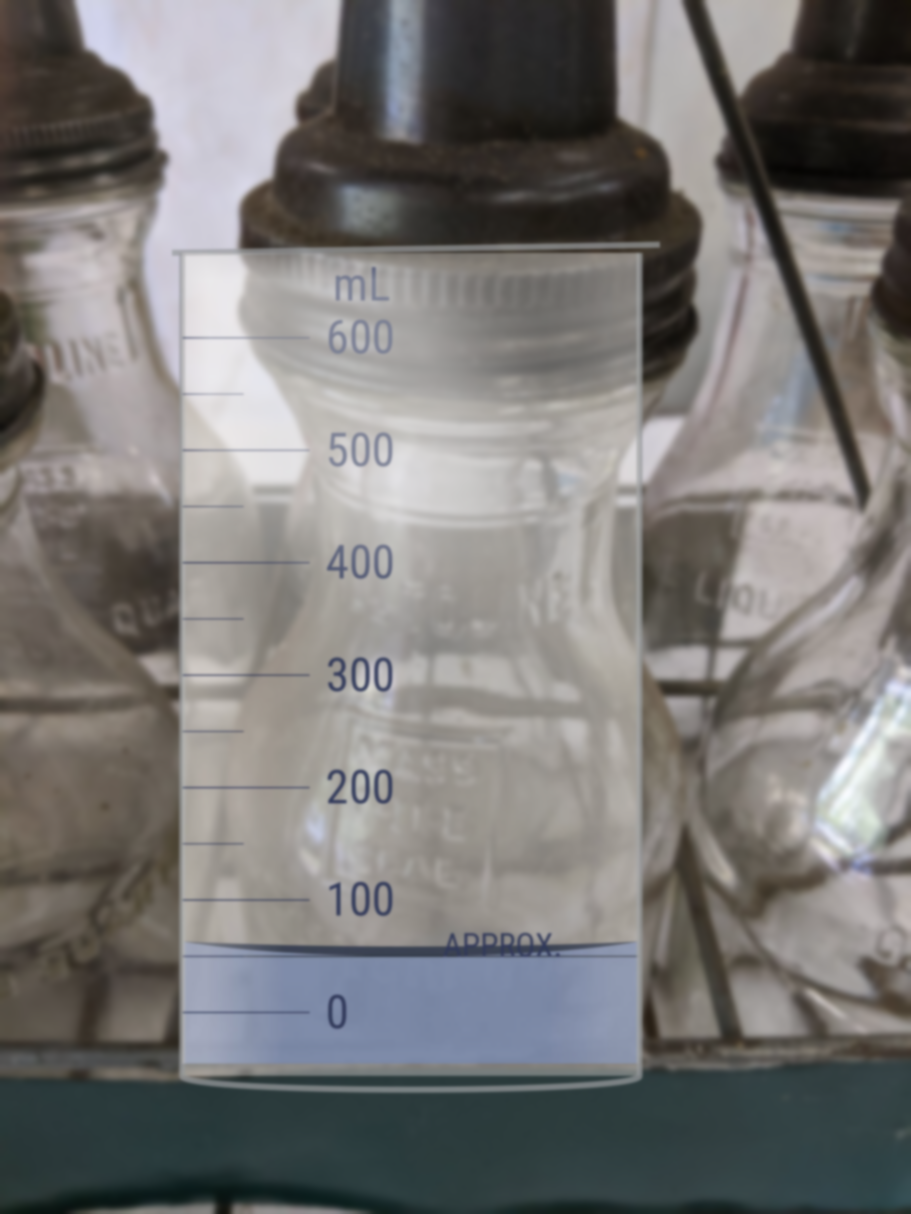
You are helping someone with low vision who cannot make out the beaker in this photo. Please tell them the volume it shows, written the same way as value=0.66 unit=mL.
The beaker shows value=50 unit=mL
